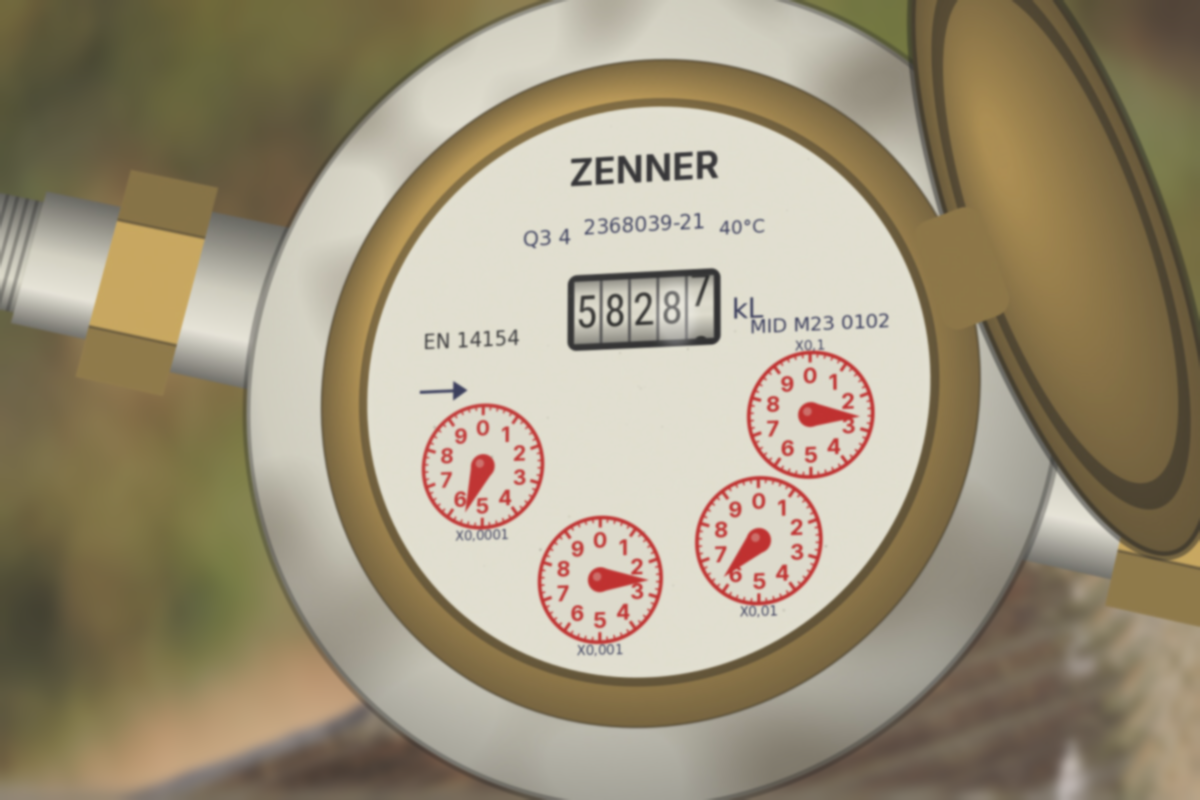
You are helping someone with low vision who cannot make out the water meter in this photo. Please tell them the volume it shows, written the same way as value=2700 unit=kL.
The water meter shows value=58287.2625 unit=kL
